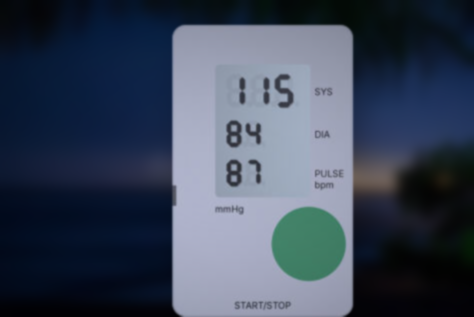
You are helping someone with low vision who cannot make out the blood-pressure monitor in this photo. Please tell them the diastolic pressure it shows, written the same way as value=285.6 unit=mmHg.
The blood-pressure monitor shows value=84 unit=mmHg
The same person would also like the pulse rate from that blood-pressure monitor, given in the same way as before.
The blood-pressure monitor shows value=87 unit=bpm
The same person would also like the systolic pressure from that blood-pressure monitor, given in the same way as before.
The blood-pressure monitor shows value=115 unit=mmHg
